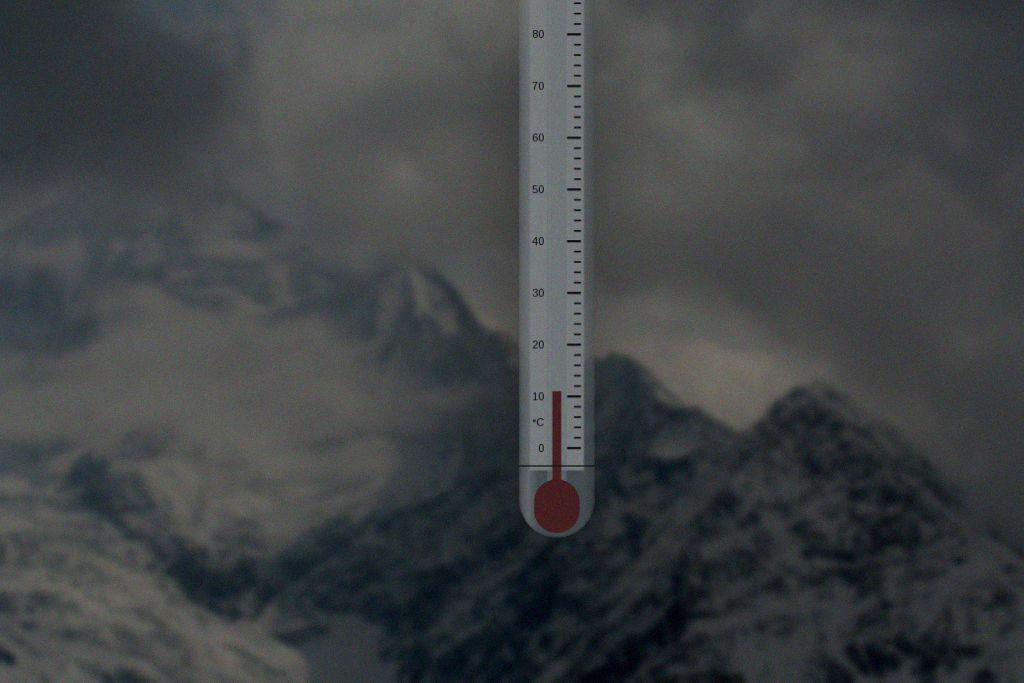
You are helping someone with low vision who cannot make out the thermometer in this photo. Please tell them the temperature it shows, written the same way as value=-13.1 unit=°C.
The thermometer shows value=11 unit=°C
